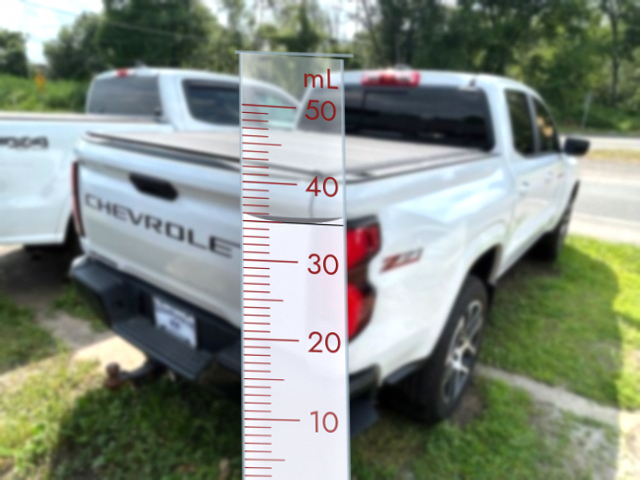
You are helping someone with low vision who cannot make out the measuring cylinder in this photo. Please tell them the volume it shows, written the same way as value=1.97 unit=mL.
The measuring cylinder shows value=35 unit=mL
